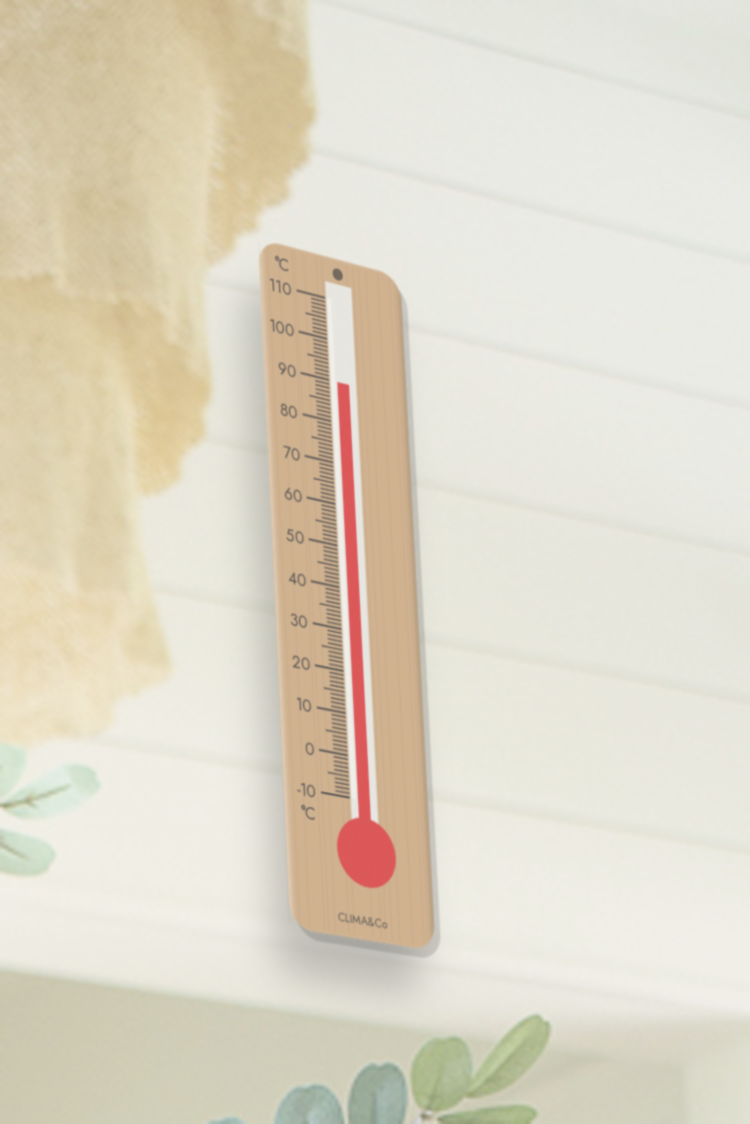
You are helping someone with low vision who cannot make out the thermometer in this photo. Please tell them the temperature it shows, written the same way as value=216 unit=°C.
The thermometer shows value=90 unit=°C
